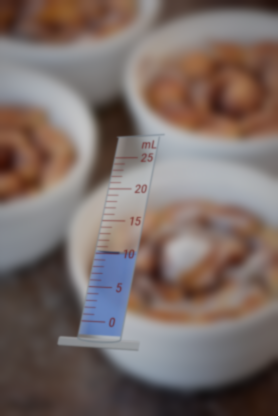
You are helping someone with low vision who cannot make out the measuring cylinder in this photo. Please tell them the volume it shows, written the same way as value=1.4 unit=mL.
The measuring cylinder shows value=10 unit=mL
